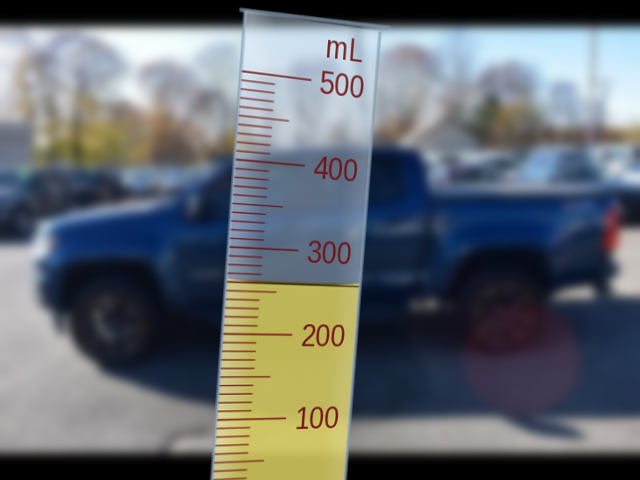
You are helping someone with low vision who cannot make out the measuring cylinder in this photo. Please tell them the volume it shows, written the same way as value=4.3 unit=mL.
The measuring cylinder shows value=260 unit=mL
